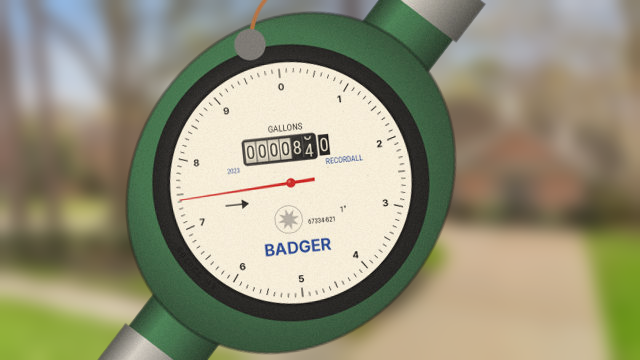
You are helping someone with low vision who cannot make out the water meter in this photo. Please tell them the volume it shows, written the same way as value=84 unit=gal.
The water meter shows value=837.4 unit=gal
